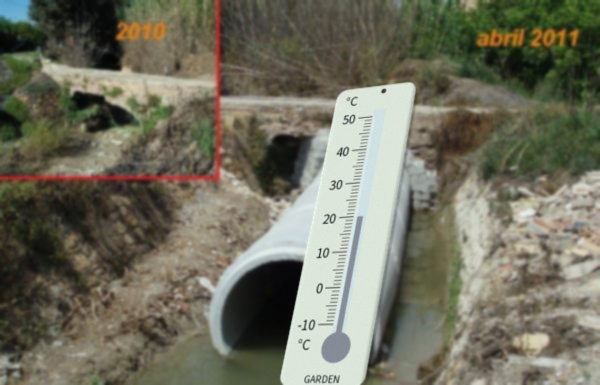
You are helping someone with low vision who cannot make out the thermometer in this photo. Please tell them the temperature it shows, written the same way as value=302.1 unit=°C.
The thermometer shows value=20 unit=°C
